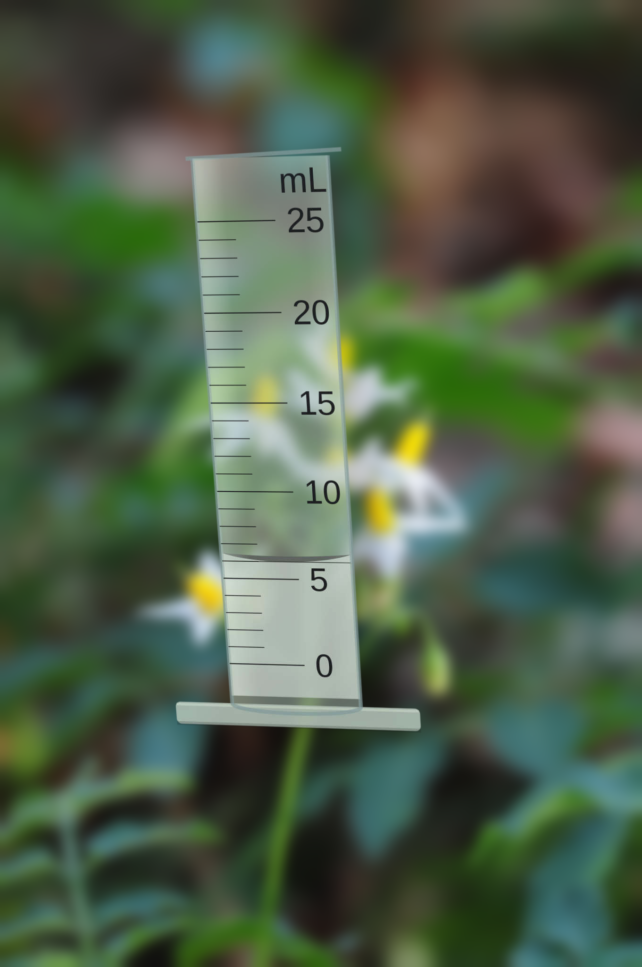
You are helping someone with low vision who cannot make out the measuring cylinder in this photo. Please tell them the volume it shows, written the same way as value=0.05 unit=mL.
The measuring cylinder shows value=6 unit=mL
